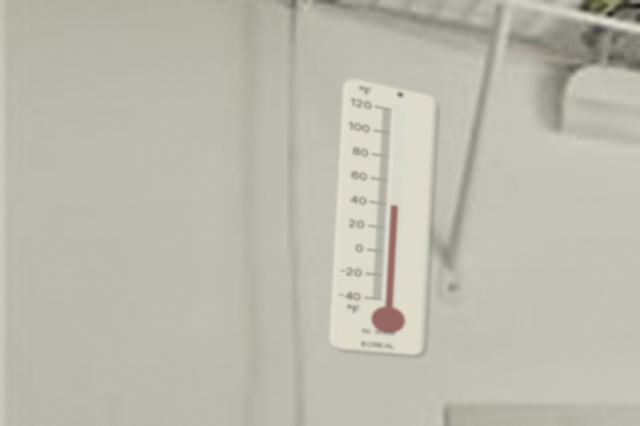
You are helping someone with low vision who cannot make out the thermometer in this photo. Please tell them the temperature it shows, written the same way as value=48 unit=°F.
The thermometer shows value=40 unit=°F
